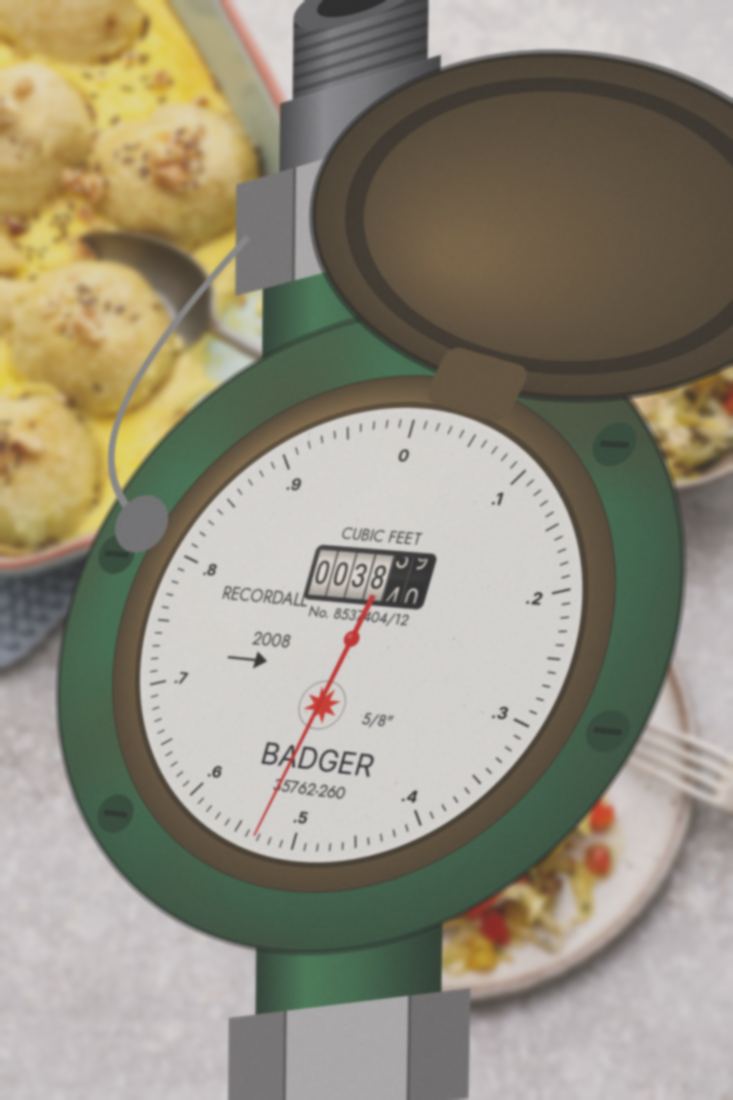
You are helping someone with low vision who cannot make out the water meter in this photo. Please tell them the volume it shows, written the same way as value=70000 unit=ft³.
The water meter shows value=3839.53 unit=ft³
